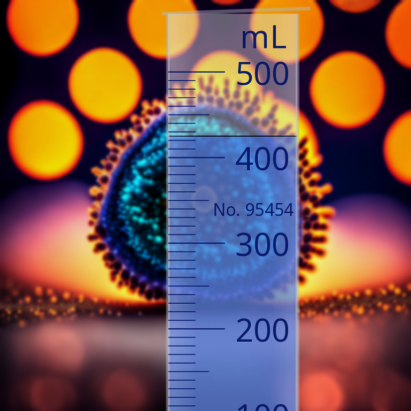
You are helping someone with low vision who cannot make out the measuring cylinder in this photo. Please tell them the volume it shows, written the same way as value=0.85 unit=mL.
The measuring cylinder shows value=425 unit=mL
